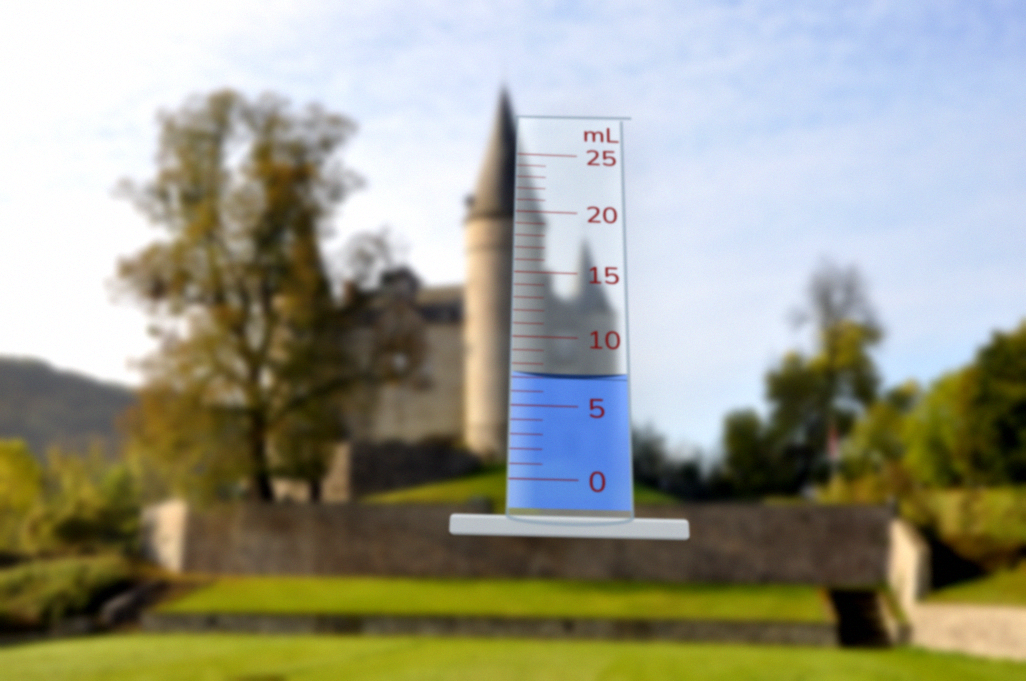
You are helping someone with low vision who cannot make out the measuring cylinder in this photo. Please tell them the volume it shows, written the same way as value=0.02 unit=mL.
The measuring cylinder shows value=7 unit=mL
